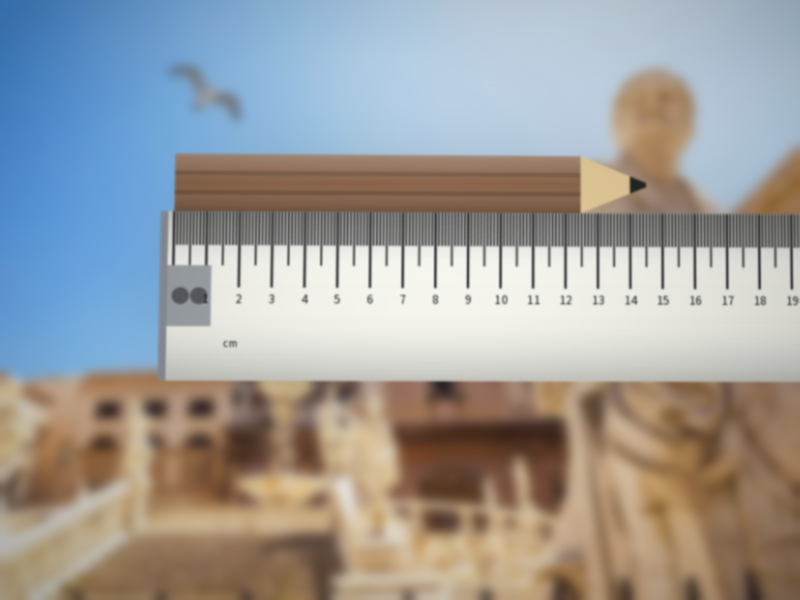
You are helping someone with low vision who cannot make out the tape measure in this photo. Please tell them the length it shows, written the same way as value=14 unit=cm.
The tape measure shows value=14.5 unit=cm
